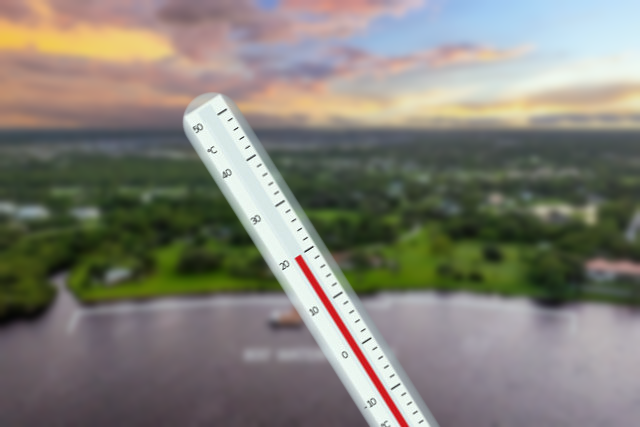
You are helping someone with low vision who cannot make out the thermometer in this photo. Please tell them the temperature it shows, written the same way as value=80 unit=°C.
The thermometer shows value=20 unit=°C
